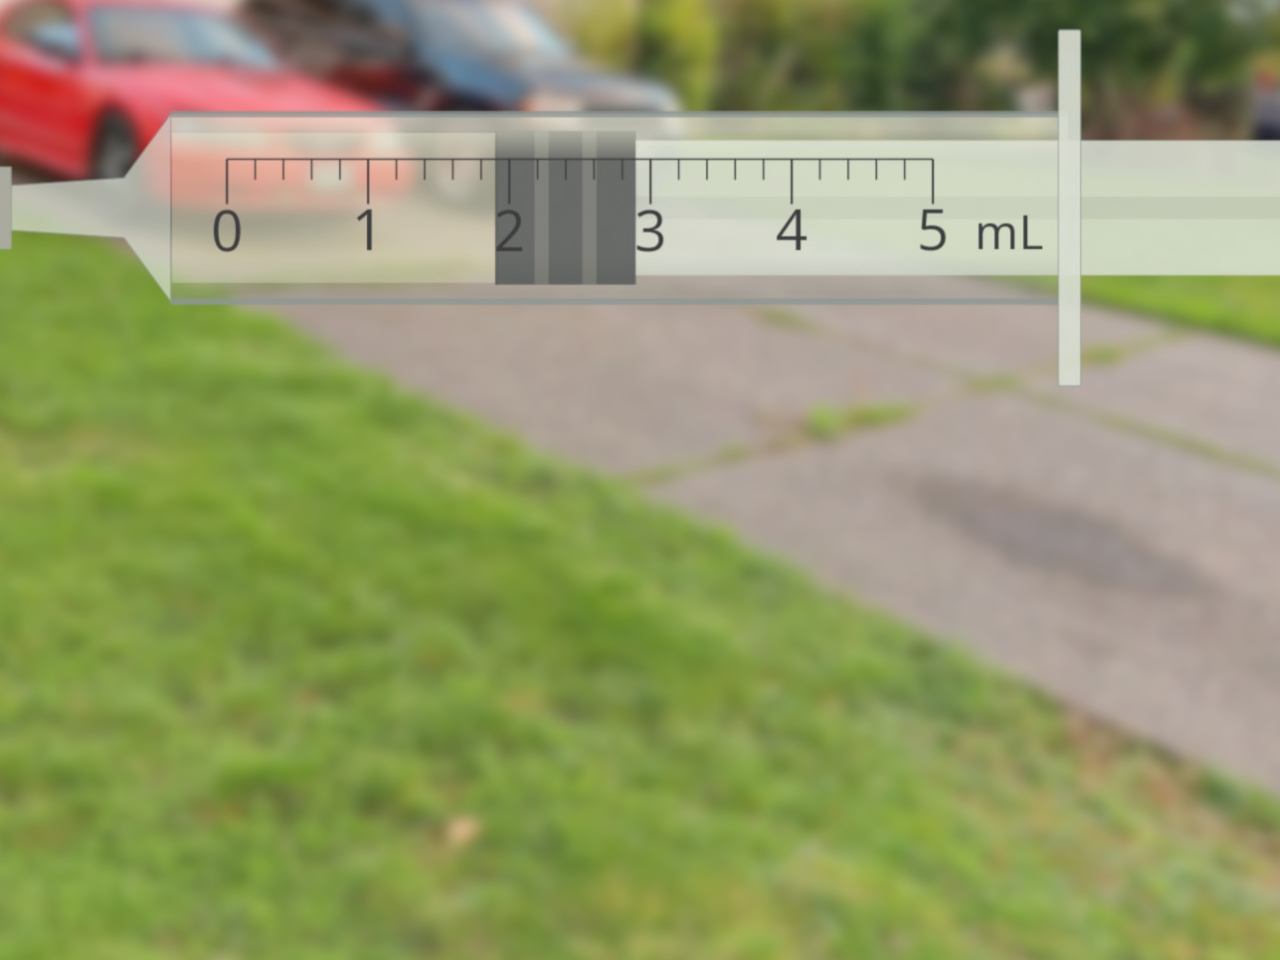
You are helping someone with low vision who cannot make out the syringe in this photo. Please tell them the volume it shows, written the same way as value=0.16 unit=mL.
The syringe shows value=1.9 unit=mL
